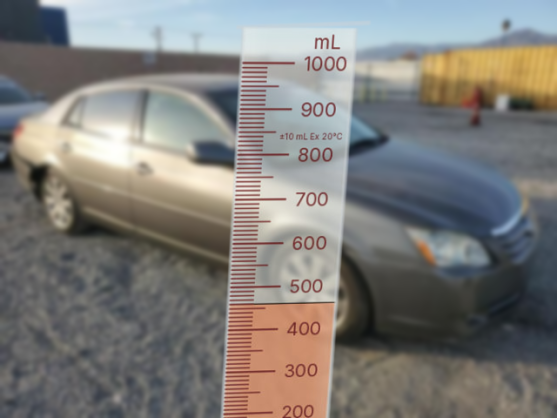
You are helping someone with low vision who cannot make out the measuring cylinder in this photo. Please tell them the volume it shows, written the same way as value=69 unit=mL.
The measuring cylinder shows value=460 unit=mL
